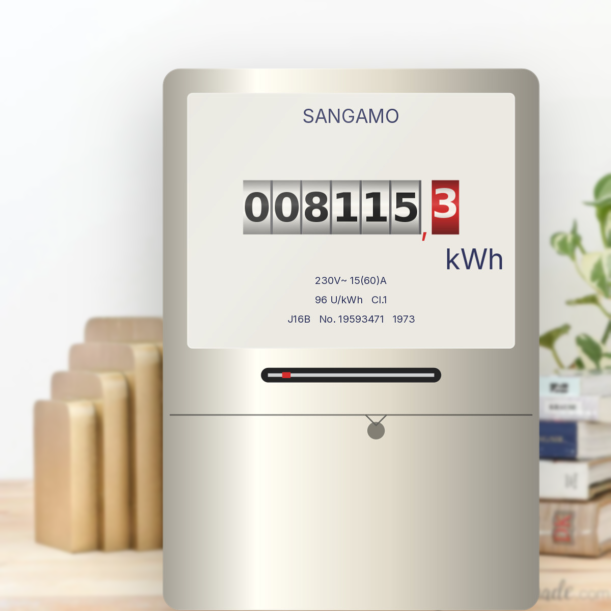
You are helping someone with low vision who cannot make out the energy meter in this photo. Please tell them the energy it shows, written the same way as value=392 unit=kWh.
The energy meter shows value=8115.3 unit=kWh
